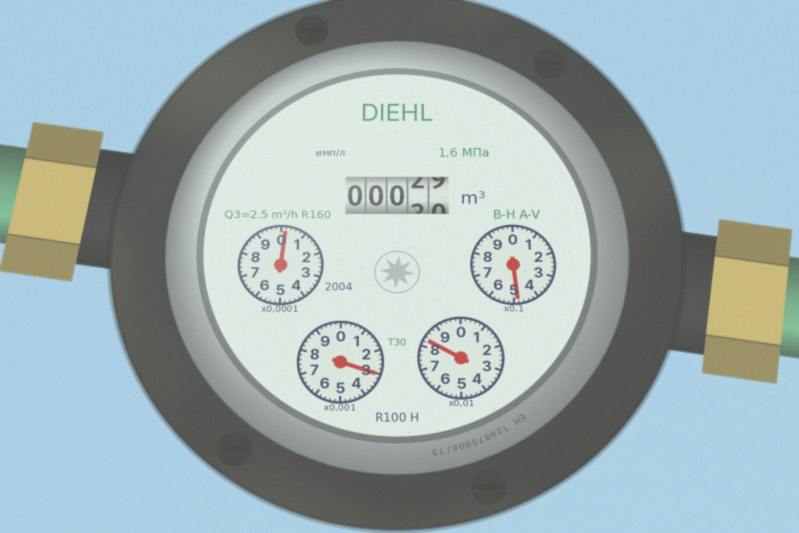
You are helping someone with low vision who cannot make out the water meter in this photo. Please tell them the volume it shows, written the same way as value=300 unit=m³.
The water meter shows value=29.4830 unit=m³
